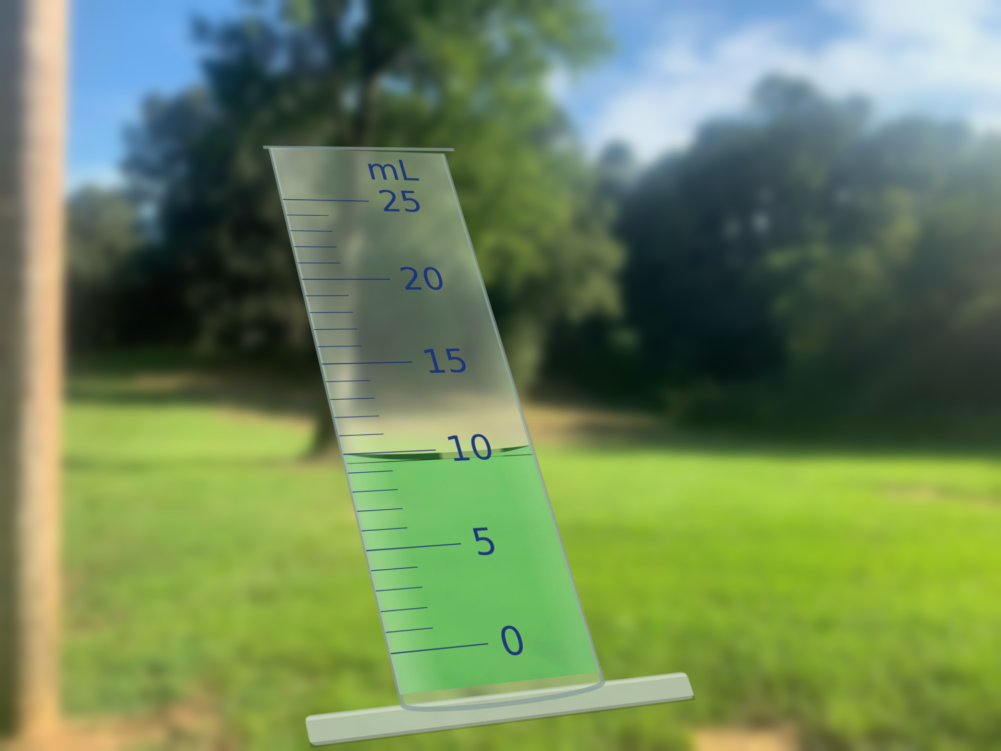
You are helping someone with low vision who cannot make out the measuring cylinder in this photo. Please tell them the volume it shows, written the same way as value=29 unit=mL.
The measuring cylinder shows value=9.5 unit=mL
